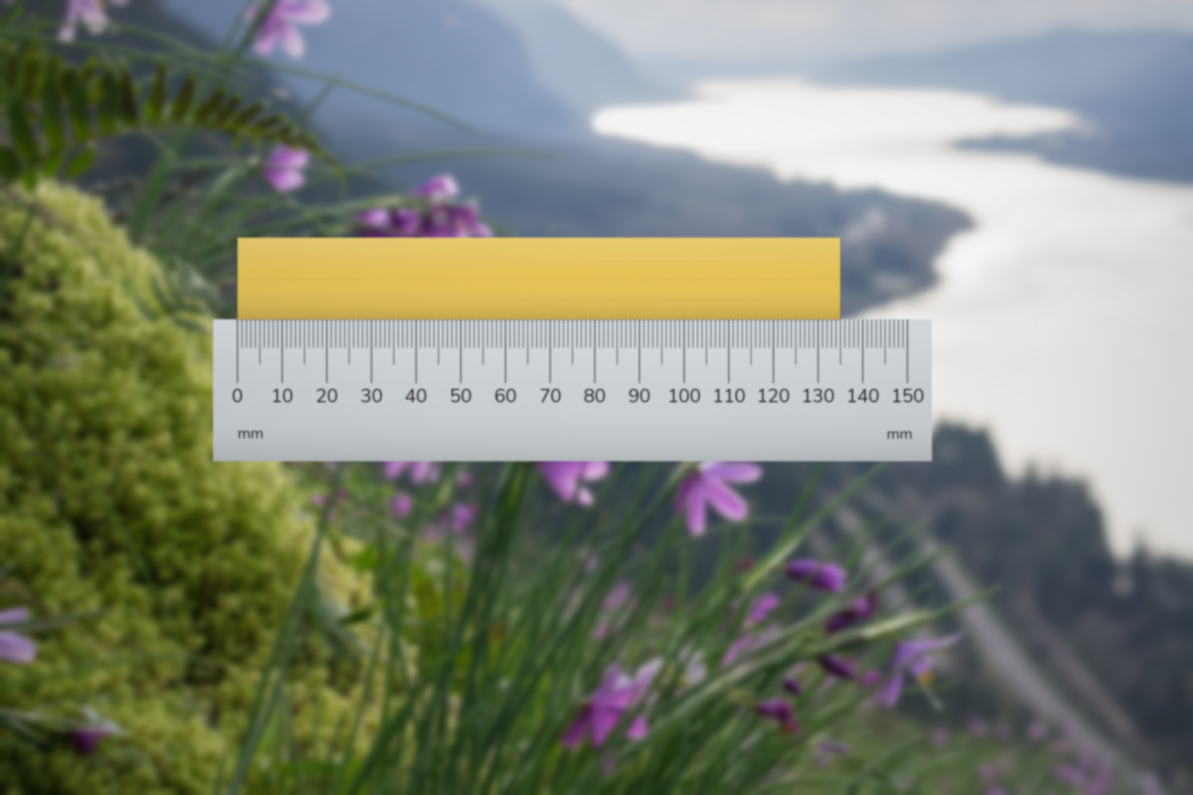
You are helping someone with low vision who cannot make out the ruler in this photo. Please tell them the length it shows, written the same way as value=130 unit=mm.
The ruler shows value=135 unit=mm
